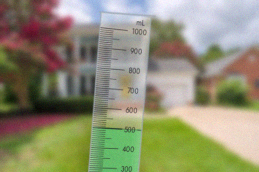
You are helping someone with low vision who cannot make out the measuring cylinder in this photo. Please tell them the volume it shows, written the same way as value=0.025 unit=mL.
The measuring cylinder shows value=500 unit=mL
